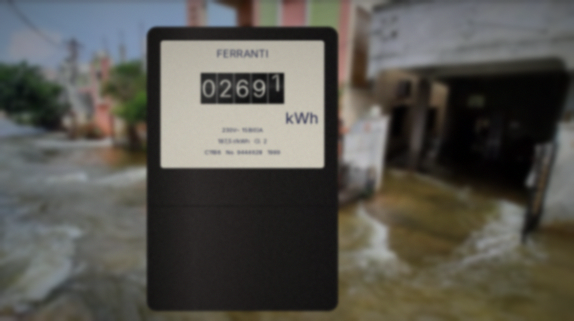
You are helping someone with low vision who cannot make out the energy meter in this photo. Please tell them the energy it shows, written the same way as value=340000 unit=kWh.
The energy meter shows value=2691 unit=kWh
